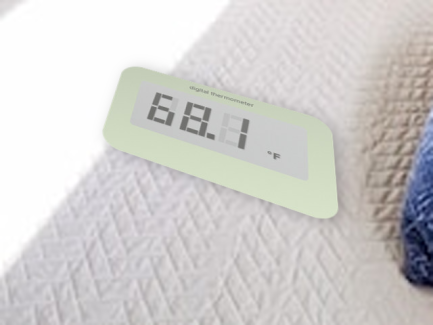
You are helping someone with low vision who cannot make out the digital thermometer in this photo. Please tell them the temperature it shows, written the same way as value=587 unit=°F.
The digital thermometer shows value=68.1 unit=°F
